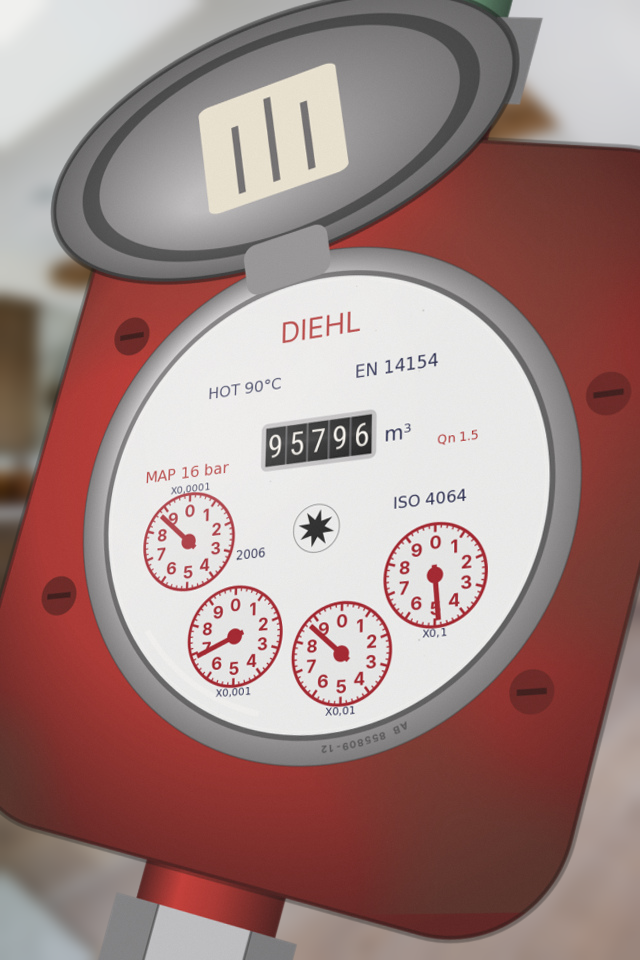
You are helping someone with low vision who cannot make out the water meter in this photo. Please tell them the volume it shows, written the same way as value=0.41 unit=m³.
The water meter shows value=95796.4868 unit=m³
